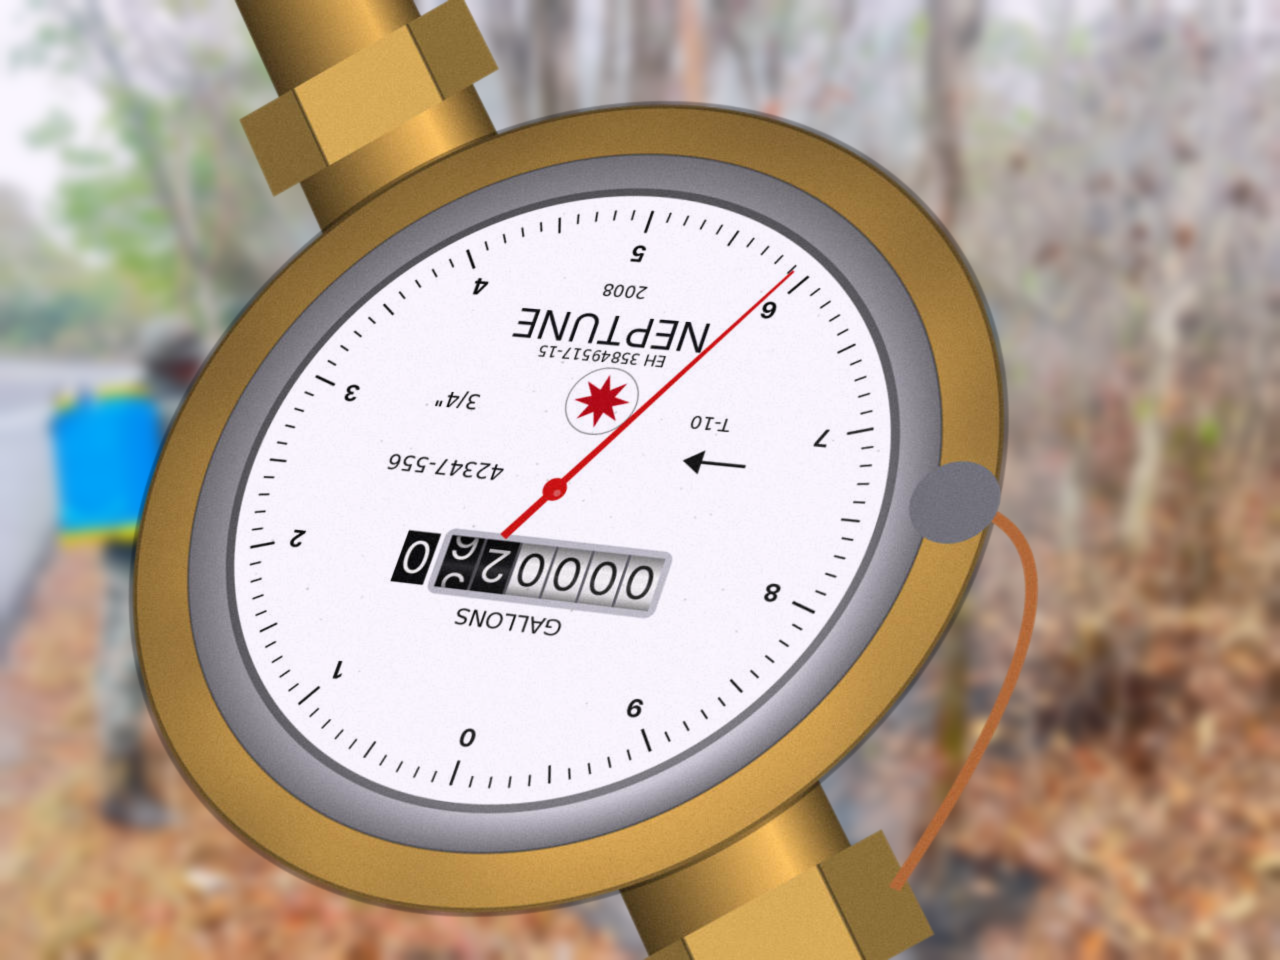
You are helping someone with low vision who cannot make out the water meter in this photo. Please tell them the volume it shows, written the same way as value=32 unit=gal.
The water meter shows value=255.9 unit=gal
